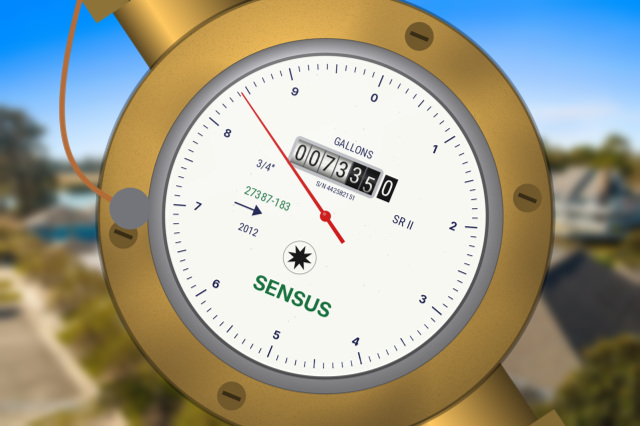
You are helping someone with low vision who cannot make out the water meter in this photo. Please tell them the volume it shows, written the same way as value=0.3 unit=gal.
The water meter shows value=73348.4 unit=gal
